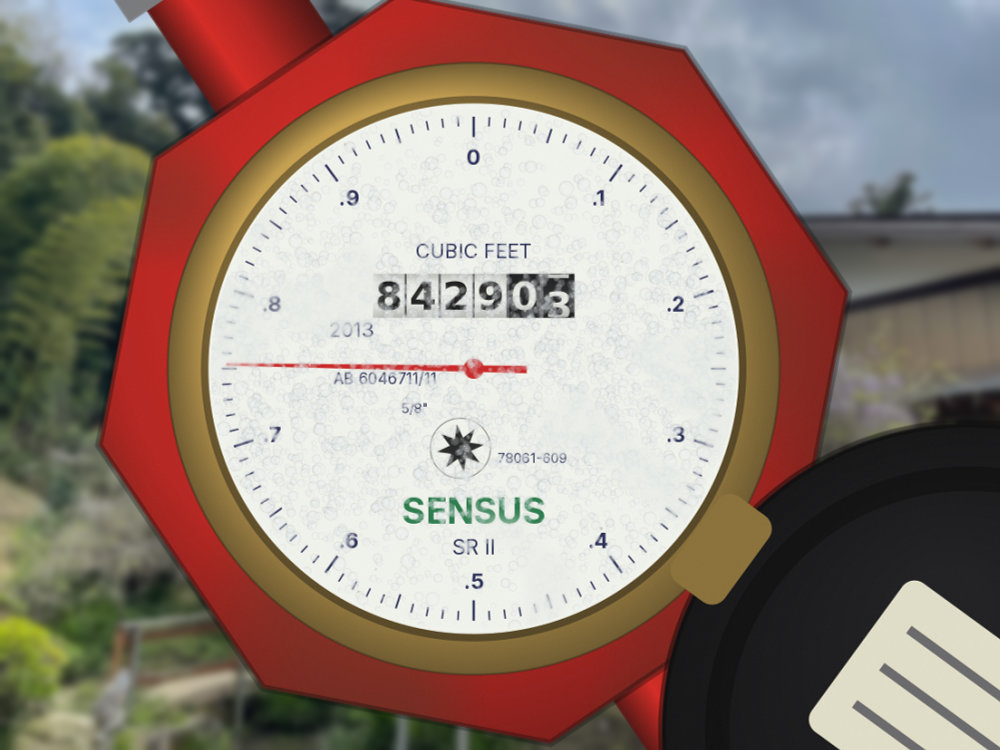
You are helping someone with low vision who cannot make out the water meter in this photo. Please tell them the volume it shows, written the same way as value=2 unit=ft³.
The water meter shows value=842902.75 unit=ft³
